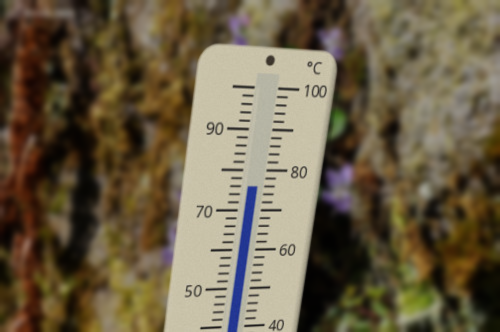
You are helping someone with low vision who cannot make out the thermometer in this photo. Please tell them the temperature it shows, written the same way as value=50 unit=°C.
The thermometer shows value=76 unit=°C
